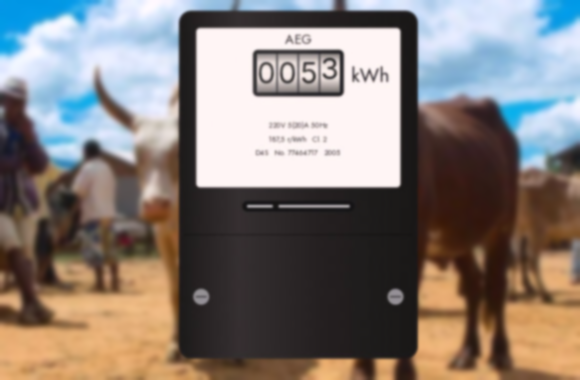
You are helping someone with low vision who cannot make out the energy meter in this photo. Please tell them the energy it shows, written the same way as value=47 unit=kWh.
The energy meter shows value=53 unit=kWh
